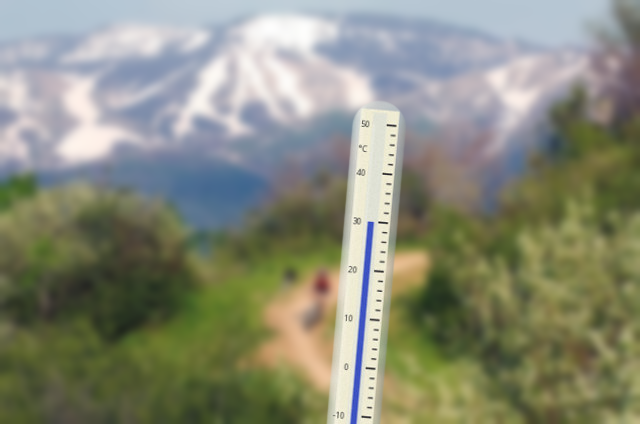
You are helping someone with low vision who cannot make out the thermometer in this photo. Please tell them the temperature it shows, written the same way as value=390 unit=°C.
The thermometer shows value=30 unit=°C
